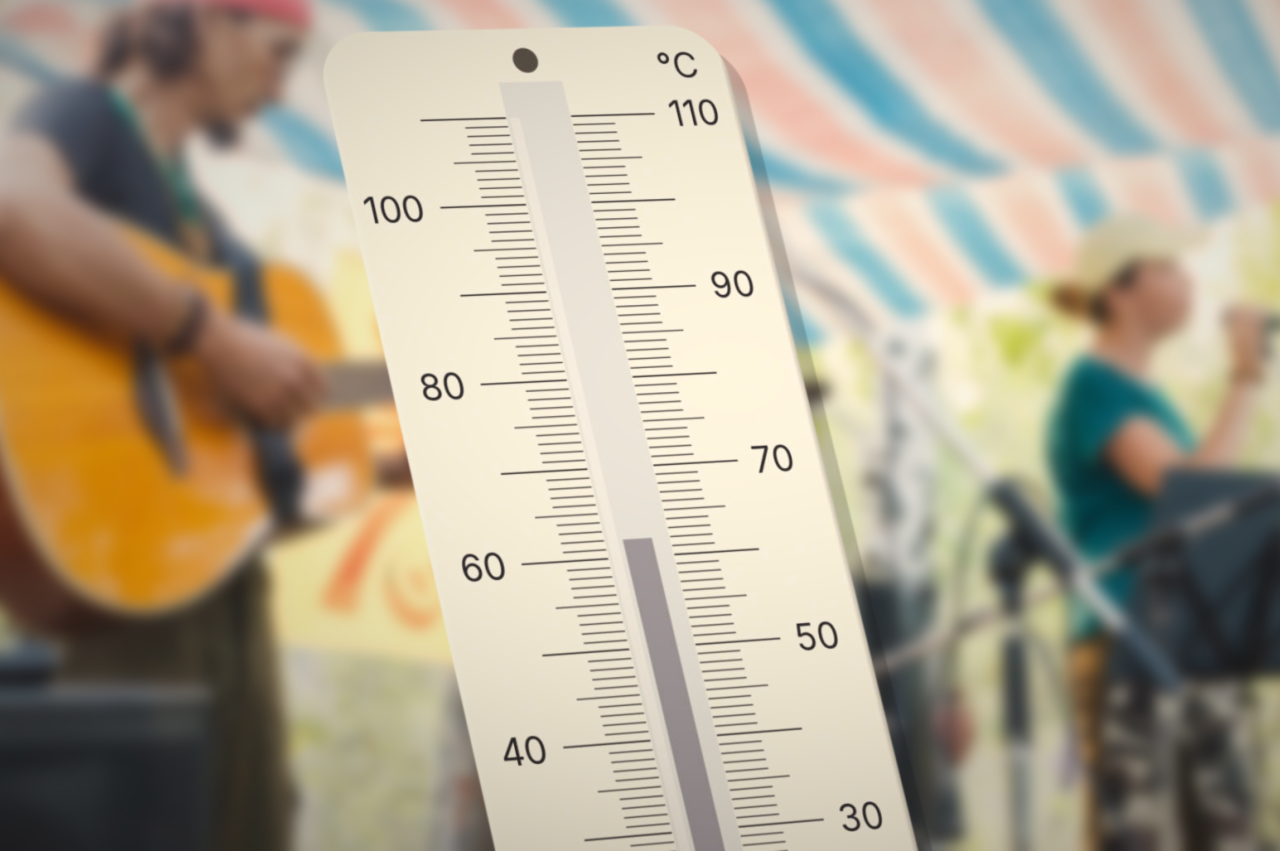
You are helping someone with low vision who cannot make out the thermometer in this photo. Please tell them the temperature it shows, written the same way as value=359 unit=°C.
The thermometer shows value=62 unit=°C
